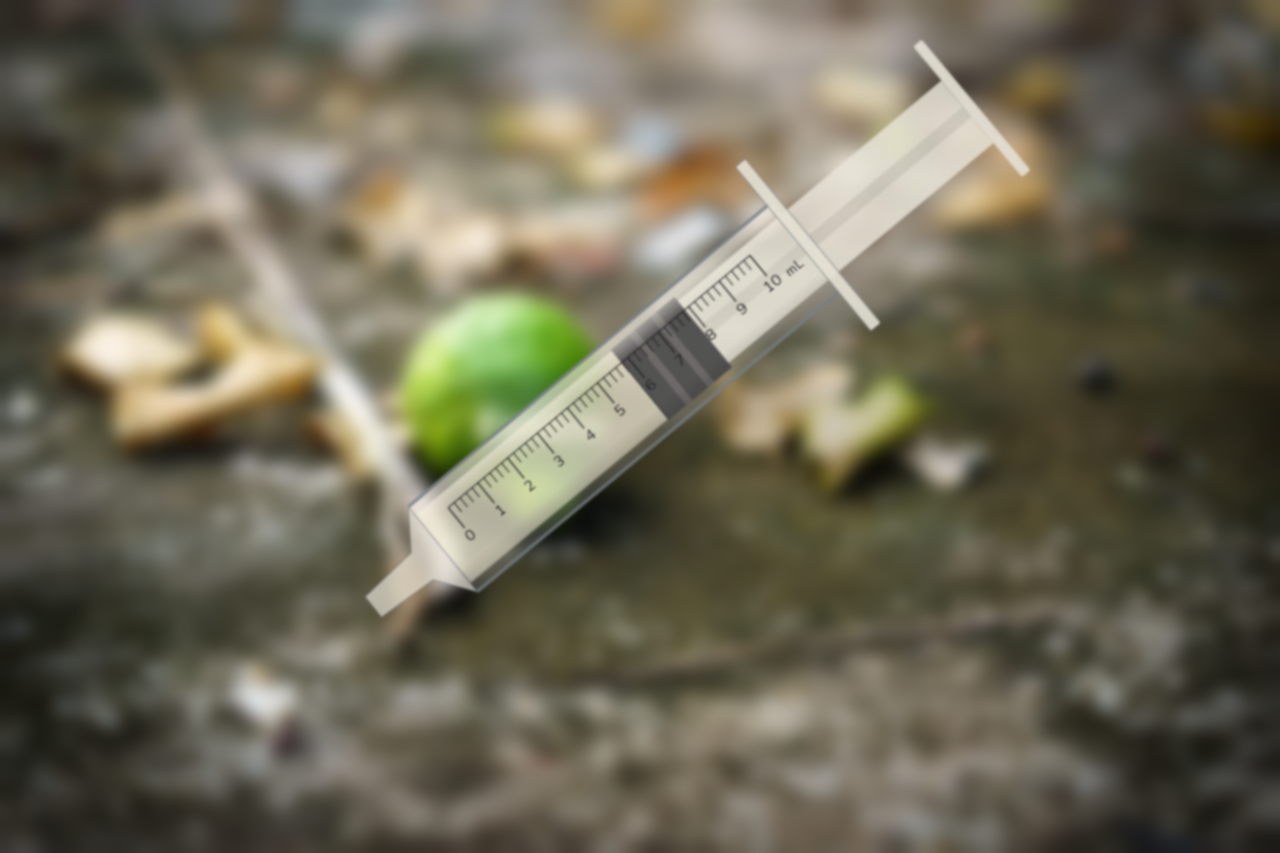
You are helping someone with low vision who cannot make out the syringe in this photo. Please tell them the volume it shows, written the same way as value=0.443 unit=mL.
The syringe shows value=5.8 unit=mL
